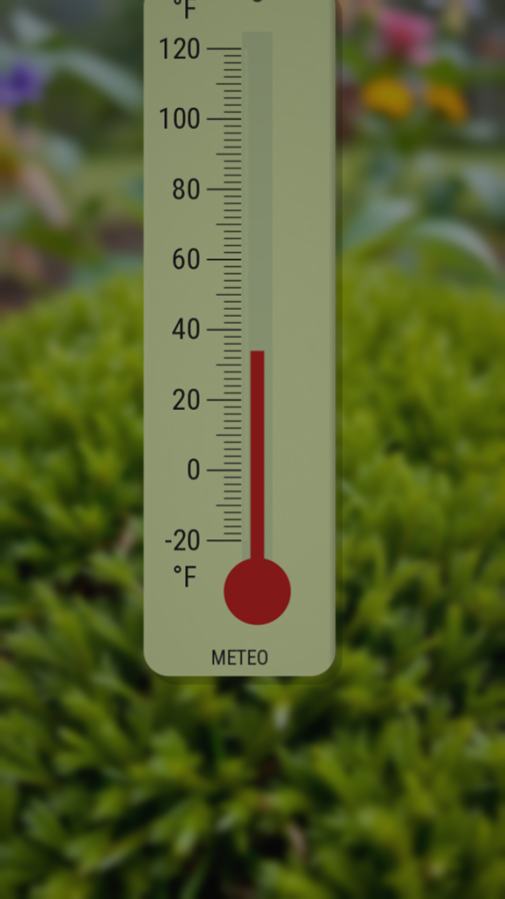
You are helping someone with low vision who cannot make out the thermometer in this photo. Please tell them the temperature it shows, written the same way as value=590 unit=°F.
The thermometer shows value=34 unit=°F
